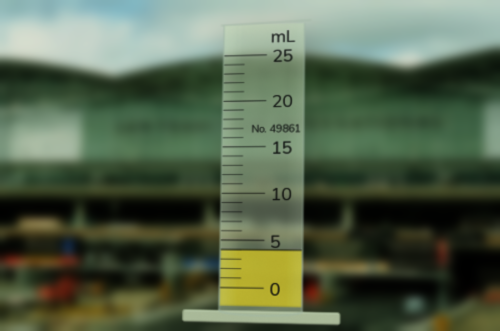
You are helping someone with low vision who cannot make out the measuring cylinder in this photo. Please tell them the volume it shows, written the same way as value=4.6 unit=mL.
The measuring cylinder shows value=4 unit=mL
